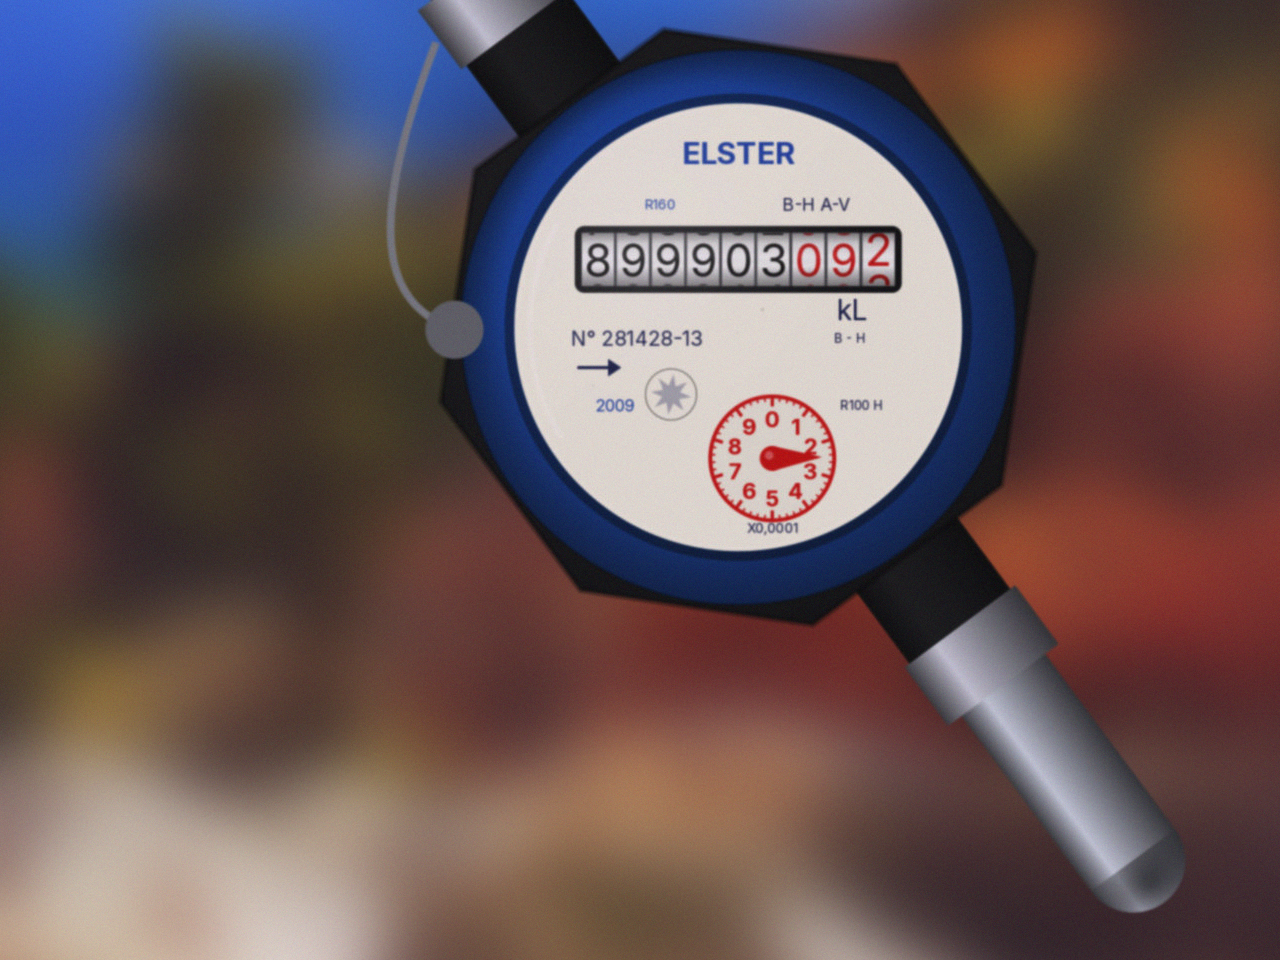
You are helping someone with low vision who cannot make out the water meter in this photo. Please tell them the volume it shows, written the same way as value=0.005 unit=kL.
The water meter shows value=899903.0922 unit=kL
